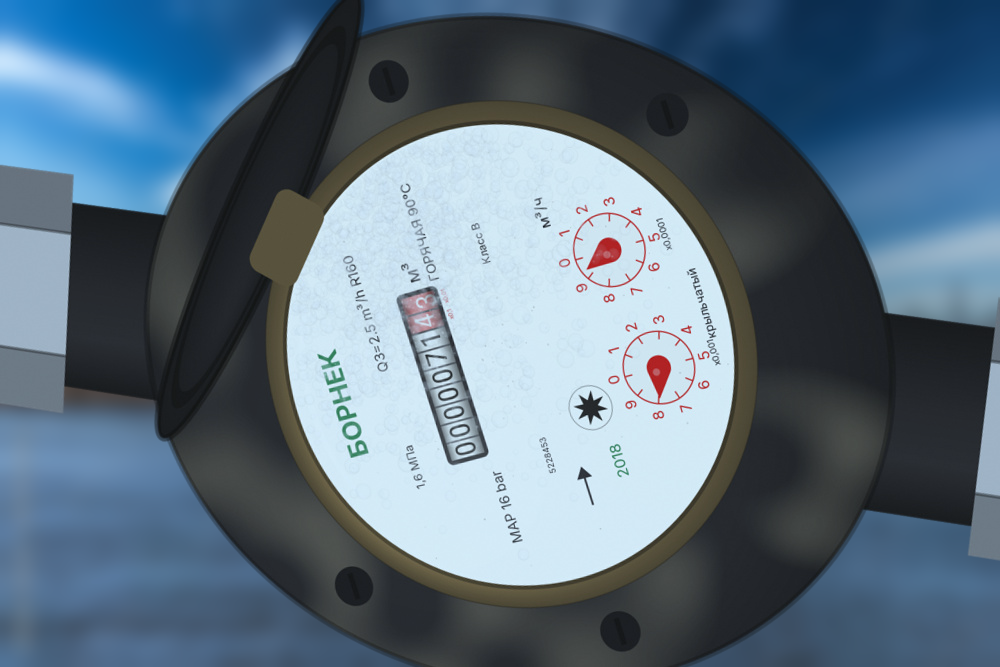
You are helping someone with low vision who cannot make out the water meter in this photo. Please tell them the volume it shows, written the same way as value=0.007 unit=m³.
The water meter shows value=71.4279 unit=m³
